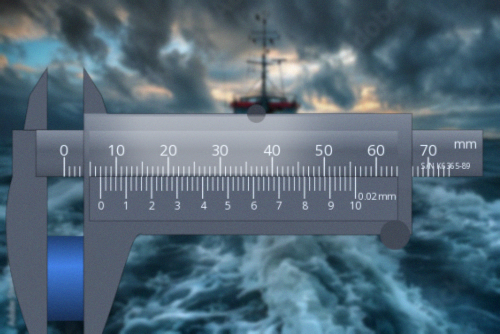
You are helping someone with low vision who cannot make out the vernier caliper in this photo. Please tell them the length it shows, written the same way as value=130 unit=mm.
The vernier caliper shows value=7.0 unit=mm
